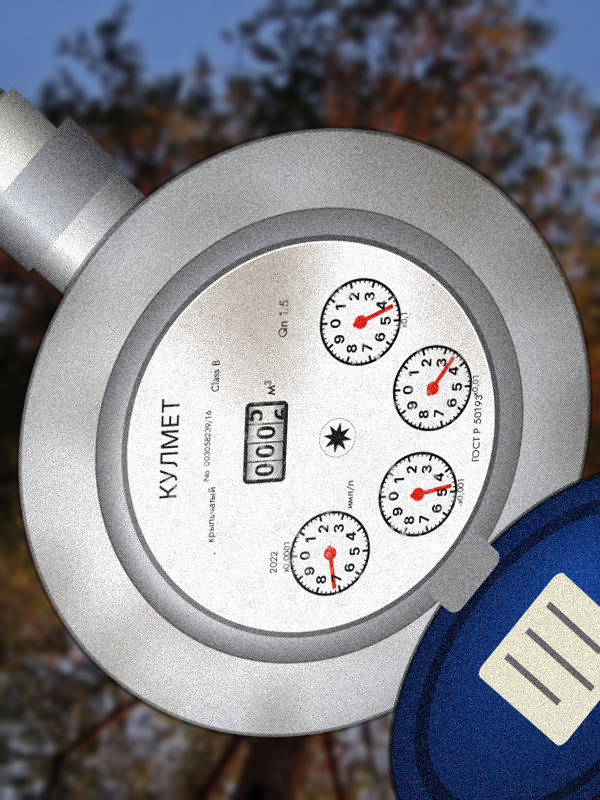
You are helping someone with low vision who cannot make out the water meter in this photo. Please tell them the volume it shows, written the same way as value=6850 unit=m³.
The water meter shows value=5.4347 unit=m³
